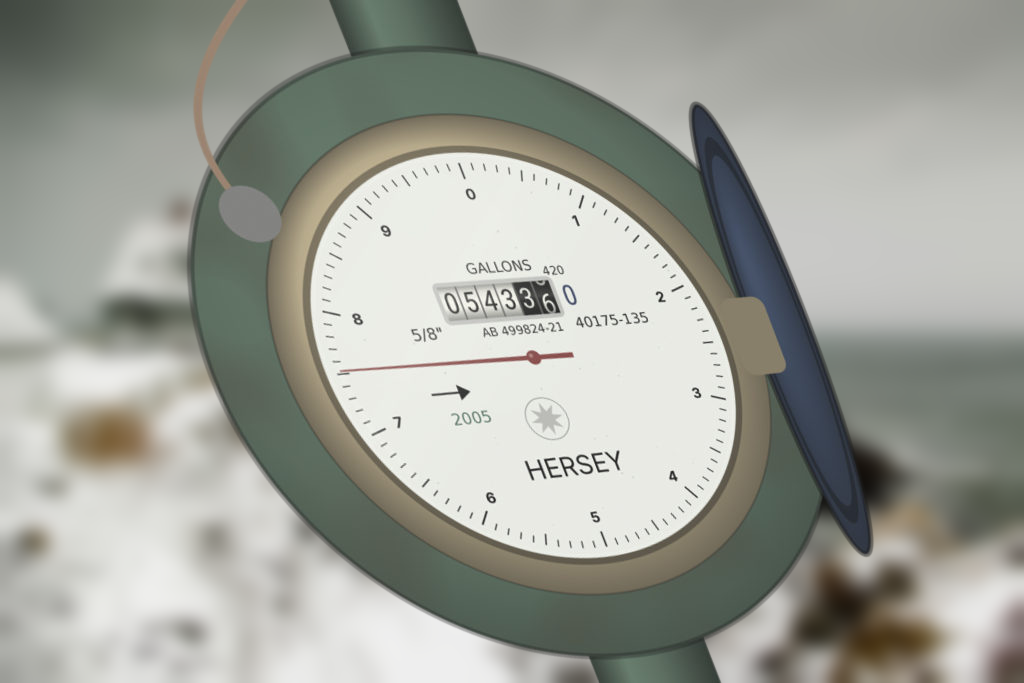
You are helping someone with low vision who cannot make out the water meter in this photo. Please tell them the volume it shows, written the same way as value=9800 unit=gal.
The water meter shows value=543357.5 unit=gal
